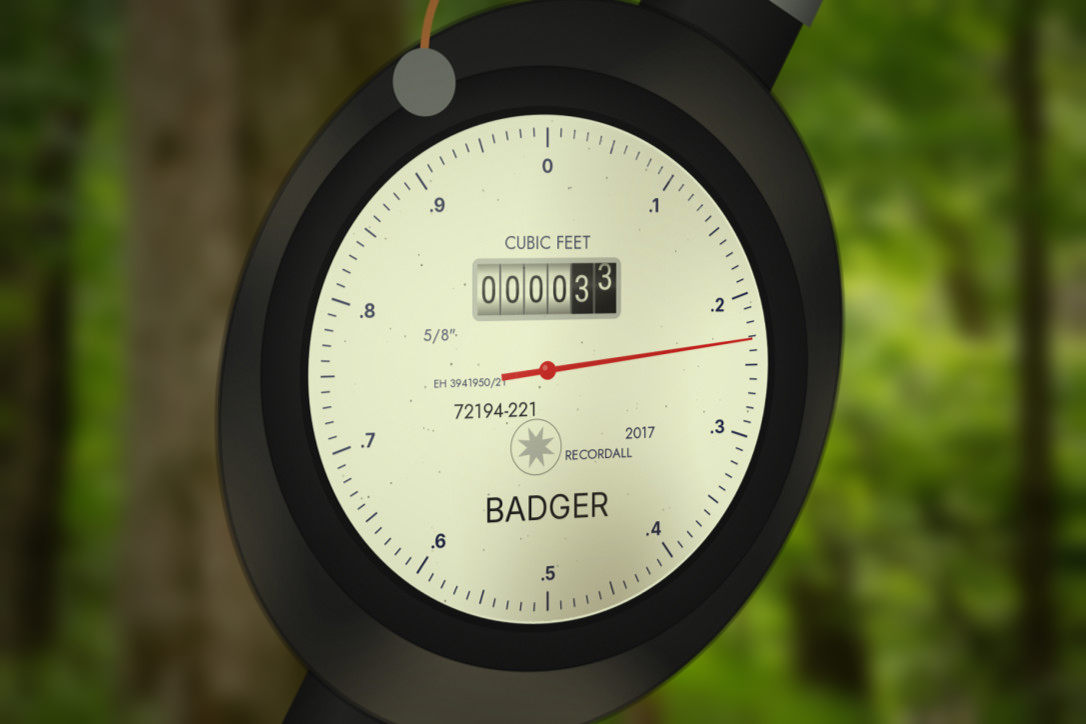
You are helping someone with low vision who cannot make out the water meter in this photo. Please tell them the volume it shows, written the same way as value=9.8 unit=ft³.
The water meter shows value=33.23 unit=ft³
